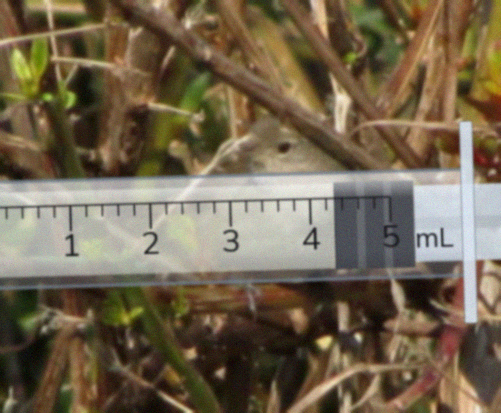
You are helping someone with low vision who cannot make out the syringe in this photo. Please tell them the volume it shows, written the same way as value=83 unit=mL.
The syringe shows value=4.3 unit=mL
